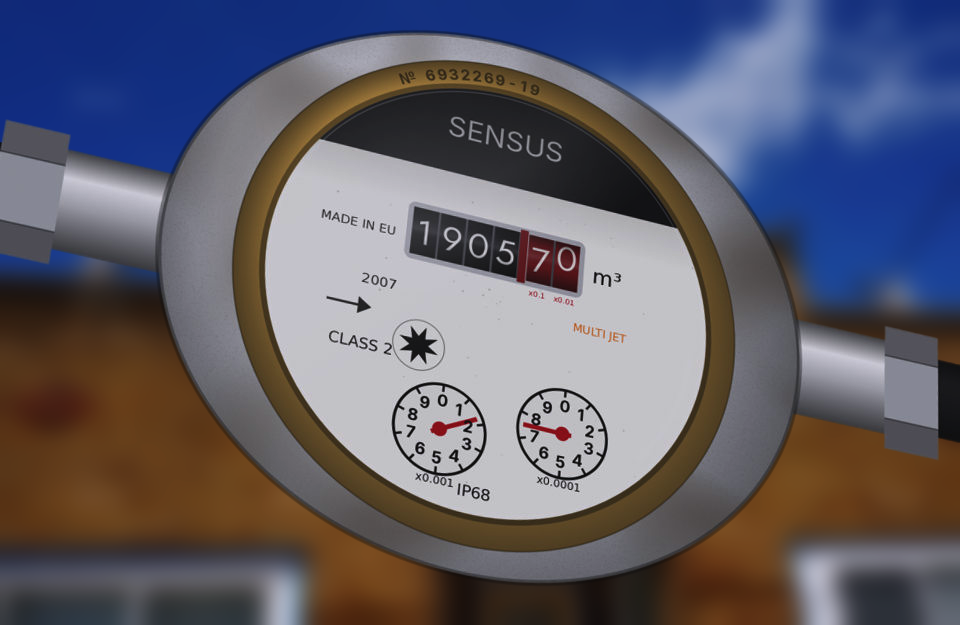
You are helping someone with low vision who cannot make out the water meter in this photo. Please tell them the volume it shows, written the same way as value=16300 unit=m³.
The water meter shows value=1905.7017 unit=m³
